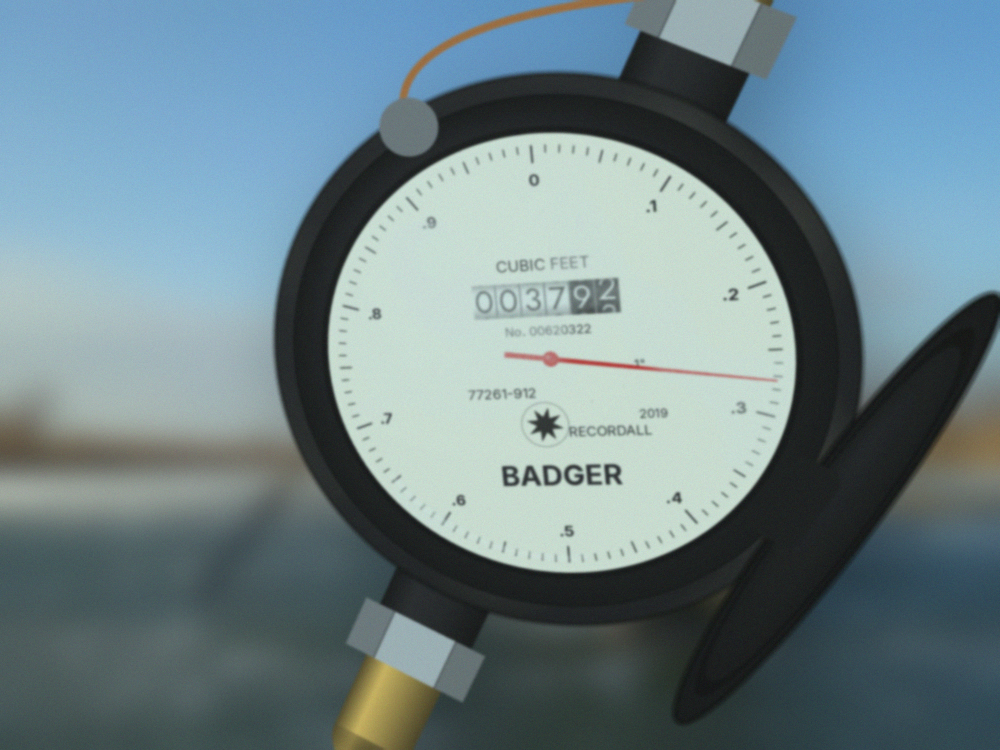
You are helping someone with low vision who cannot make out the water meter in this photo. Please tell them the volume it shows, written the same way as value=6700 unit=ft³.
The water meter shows value=3792.27 unit=ft³
